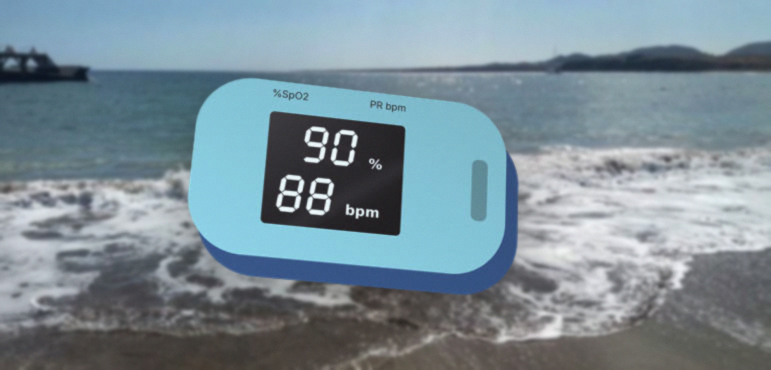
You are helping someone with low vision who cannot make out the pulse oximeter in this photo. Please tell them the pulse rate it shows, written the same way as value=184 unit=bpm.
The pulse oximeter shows value=88 unit=bpm
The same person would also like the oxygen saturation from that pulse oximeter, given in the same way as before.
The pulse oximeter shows value=90 unit=%
